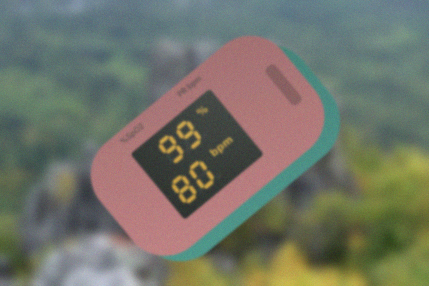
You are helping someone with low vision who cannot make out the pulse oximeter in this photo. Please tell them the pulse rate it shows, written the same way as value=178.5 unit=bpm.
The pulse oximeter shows value=80 unit=bpm
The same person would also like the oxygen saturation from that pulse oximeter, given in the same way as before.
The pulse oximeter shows value=99 unit=%
